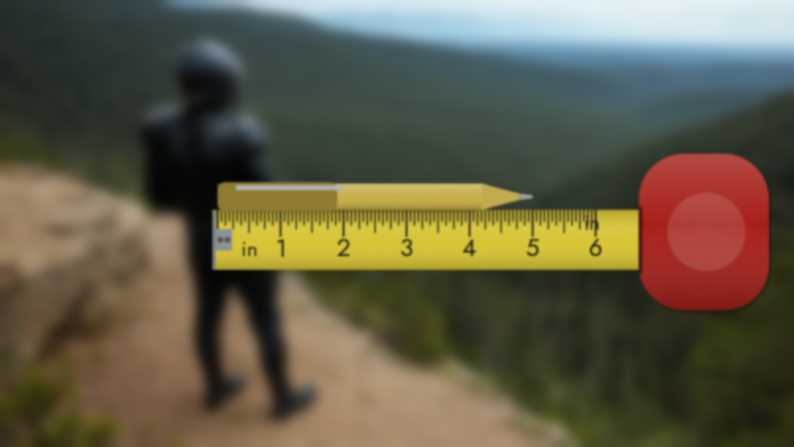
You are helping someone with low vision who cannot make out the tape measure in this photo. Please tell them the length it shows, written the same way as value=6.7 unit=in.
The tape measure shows value=5 unit=in
